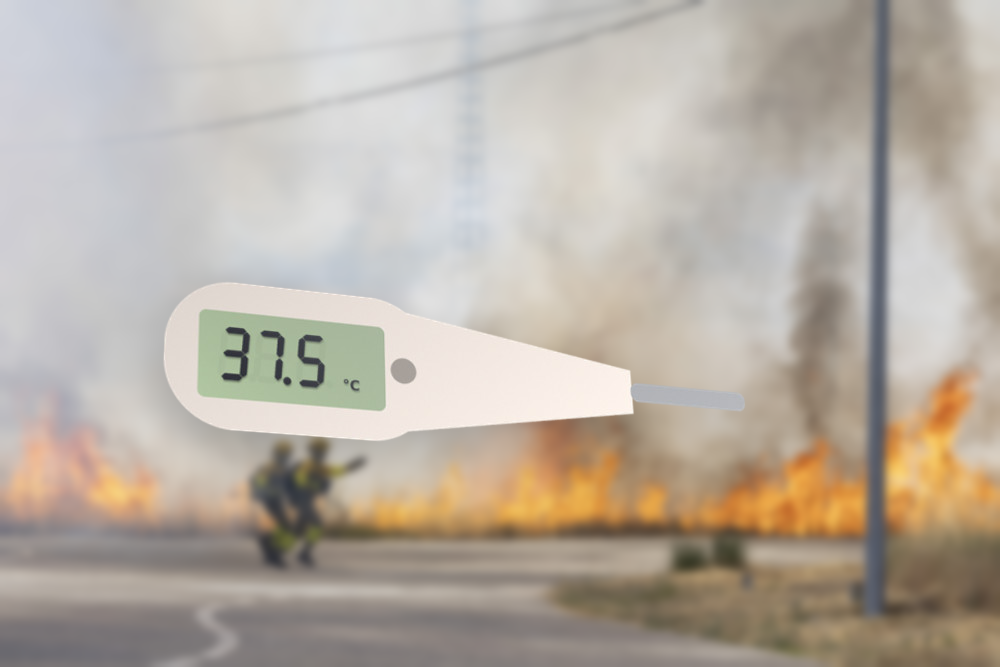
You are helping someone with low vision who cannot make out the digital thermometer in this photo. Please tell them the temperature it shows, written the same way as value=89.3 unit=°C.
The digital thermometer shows value=37.5 unit=°C
